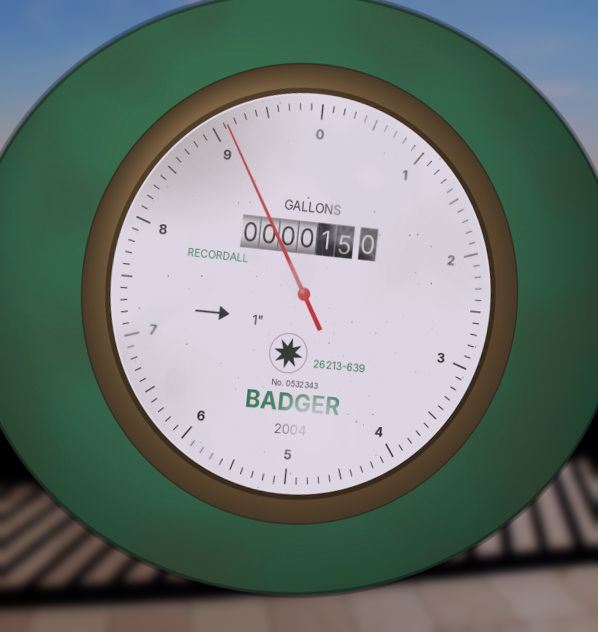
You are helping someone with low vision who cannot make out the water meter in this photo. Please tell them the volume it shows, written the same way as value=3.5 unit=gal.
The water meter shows value=149.1 unit=gal
